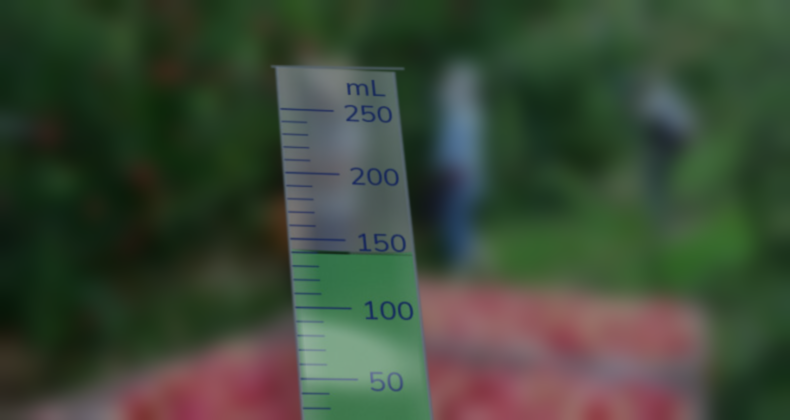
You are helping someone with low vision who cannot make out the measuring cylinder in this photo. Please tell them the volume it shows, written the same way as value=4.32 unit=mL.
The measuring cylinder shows value=140 unit=mL
